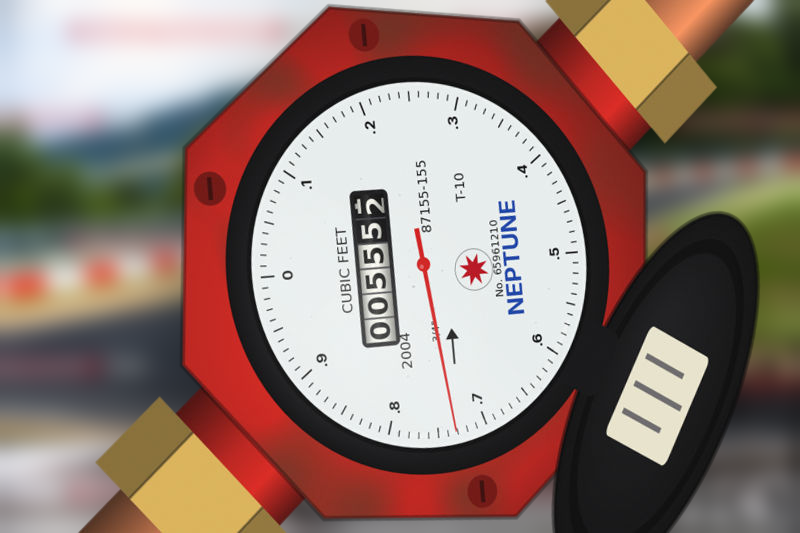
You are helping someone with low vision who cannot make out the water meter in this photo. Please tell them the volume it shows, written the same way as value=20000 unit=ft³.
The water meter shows value=5551.73 unit=ft³
